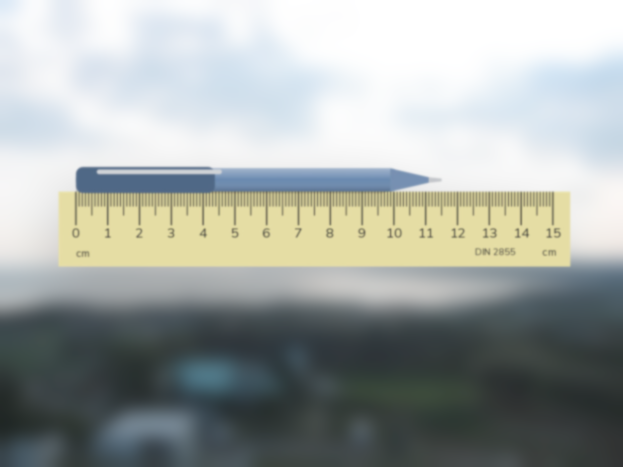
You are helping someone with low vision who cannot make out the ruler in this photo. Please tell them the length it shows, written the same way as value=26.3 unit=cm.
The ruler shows value=11.5 unit=cm
